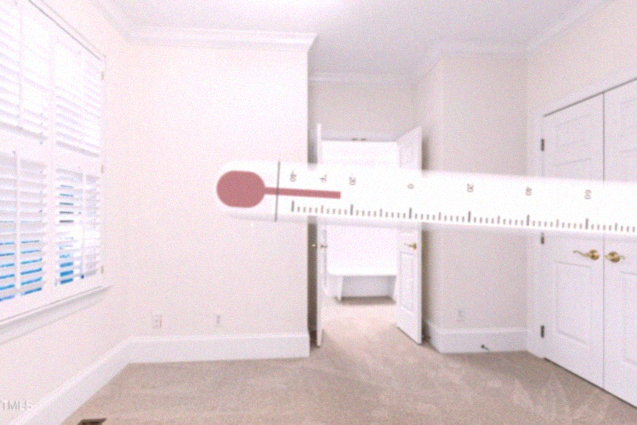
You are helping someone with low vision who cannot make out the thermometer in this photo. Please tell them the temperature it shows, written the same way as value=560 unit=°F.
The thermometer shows value=-24 unit=°F
